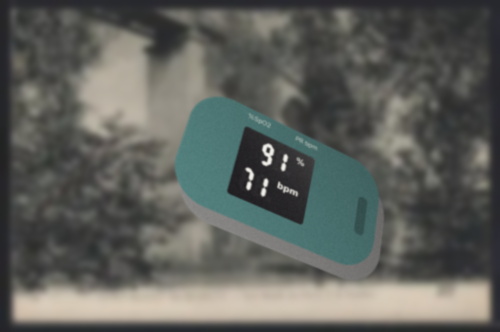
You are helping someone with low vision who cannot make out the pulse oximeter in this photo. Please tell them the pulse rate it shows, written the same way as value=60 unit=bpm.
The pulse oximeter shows value=71 unit=bpm
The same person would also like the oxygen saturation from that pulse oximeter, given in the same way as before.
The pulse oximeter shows value=91 unit=%
